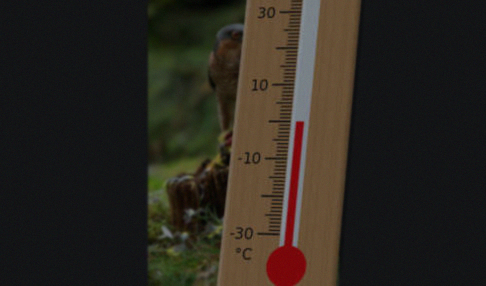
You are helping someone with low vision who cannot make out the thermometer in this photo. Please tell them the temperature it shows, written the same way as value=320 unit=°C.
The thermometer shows value=0 unit=°C
